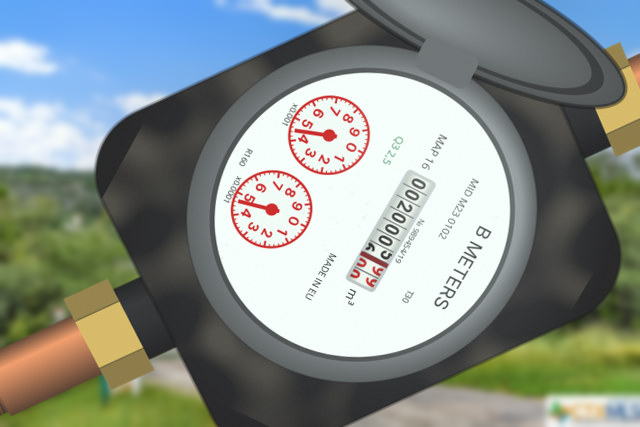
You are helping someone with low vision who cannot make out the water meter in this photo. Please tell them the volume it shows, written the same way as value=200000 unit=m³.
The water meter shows value=20005.9944 unit=m³
